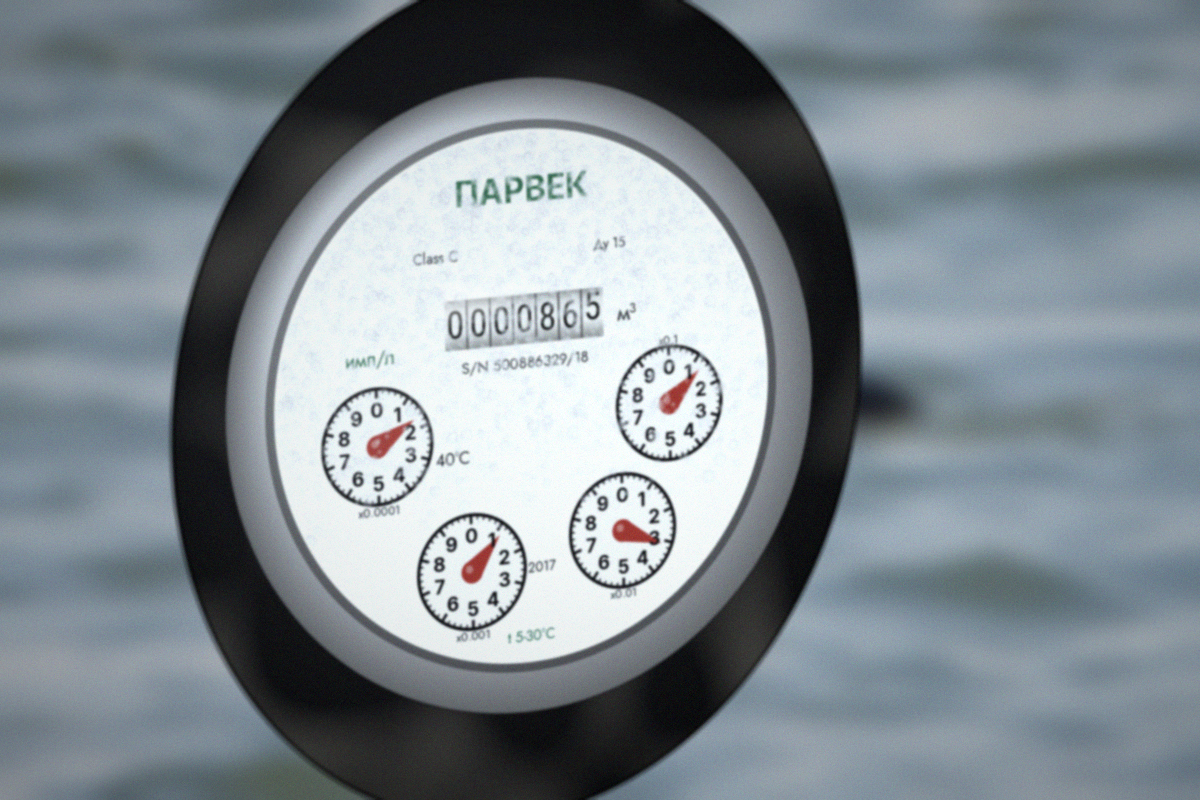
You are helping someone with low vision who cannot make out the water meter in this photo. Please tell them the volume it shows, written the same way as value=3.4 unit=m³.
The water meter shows value=865.1311 unit=m³
